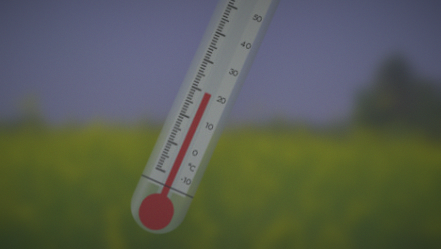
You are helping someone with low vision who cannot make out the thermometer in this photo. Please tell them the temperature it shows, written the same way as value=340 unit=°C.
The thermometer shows value=20 unit=°C
